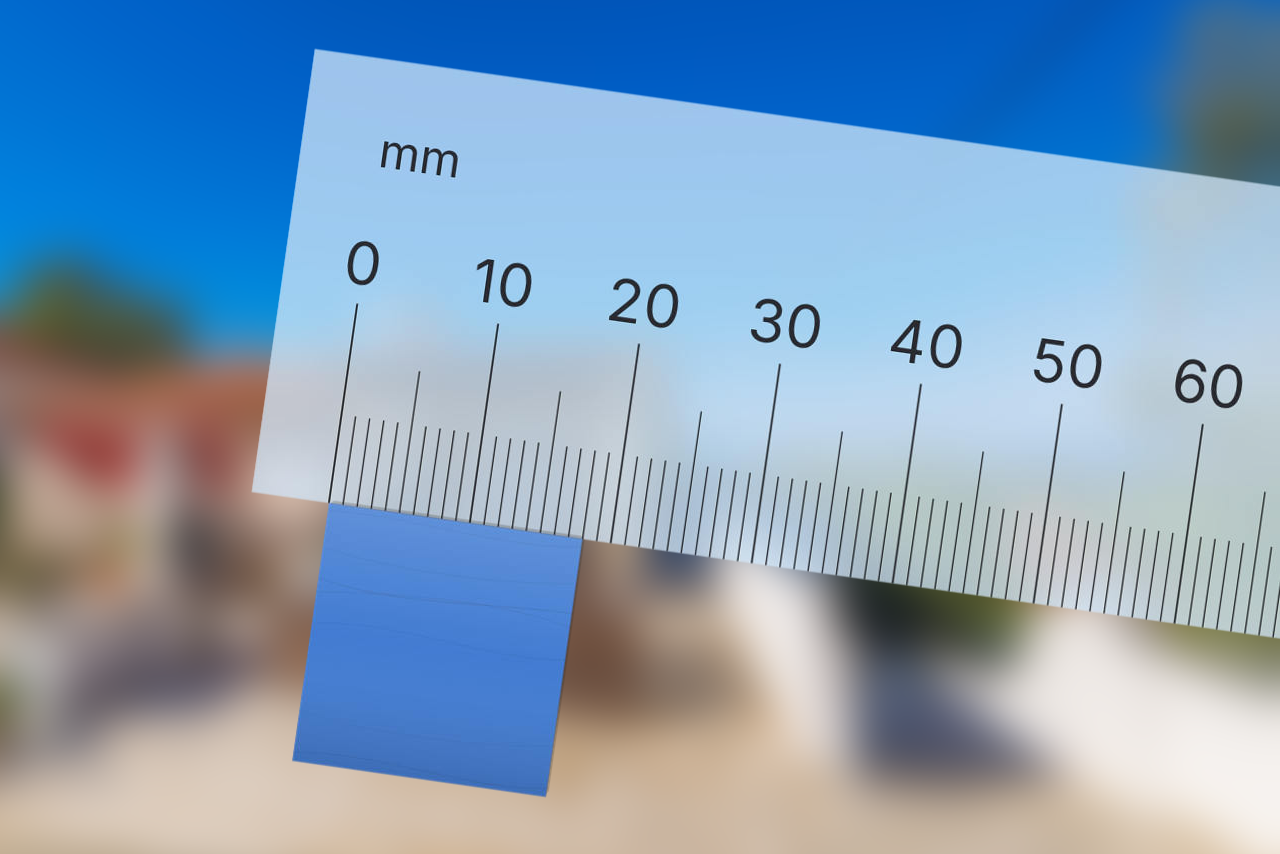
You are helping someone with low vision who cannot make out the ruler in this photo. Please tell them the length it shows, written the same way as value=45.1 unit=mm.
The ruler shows value=18 unit=mm
